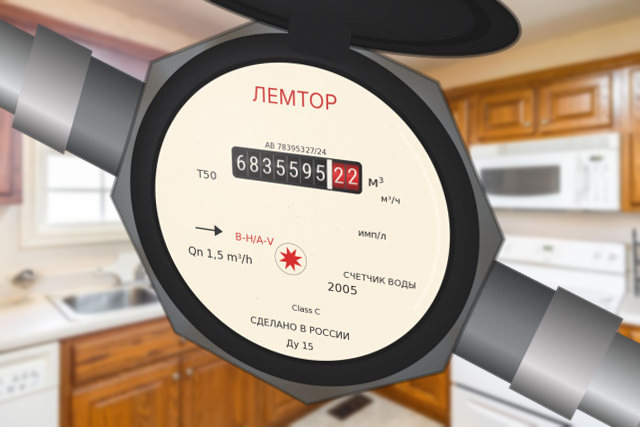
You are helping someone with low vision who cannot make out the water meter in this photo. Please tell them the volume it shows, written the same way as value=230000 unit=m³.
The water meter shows value=6835595.22 unit=m³
